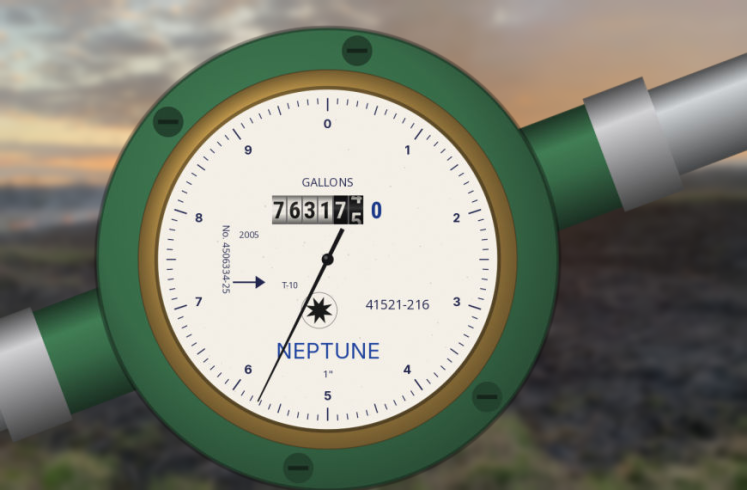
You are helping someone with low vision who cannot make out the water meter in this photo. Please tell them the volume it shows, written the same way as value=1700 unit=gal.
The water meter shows value=7631745.7 unit=gal
